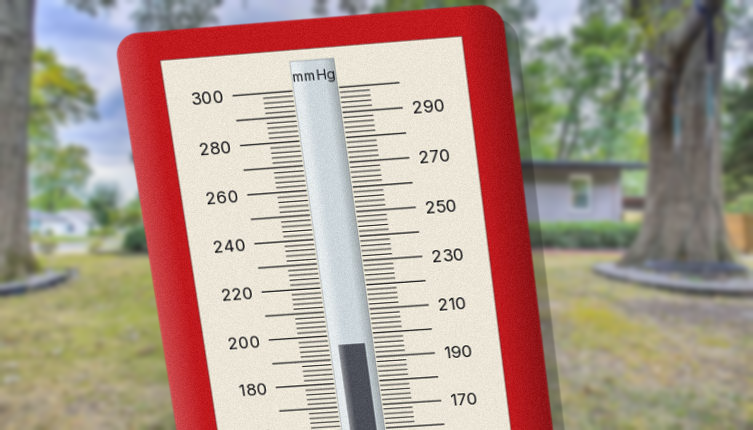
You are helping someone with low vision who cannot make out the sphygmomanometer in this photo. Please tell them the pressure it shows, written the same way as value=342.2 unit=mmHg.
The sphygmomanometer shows value=196 unit=mmHg
